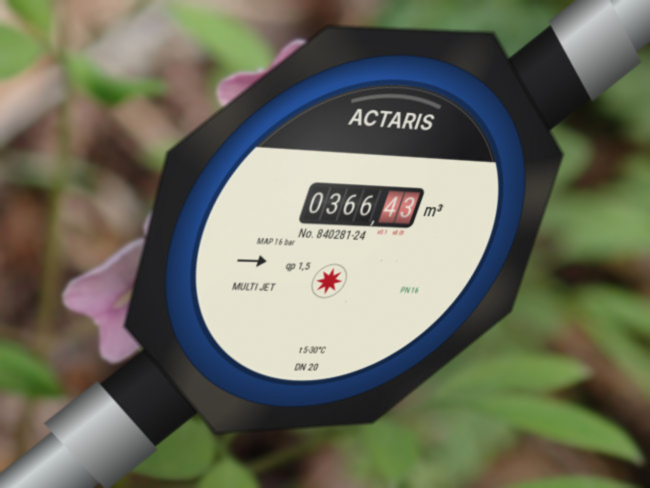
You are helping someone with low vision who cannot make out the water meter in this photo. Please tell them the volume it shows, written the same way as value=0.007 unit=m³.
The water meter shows value=366.43 unit=m³
